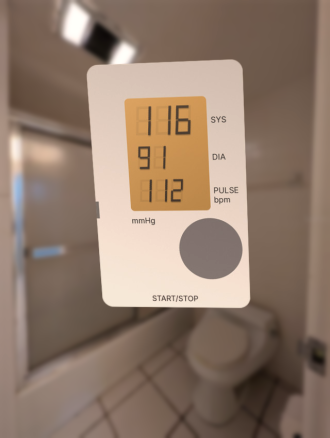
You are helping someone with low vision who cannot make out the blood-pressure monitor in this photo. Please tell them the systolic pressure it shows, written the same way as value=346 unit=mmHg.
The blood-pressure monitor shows value=116 unit=mmHg
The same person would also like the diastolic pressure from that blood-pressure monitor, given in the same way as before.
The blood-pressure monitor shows value=91 unit=mmHg
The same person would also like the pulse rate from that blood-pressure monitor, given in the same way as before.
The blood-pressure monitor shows value=112 unit=bpm
